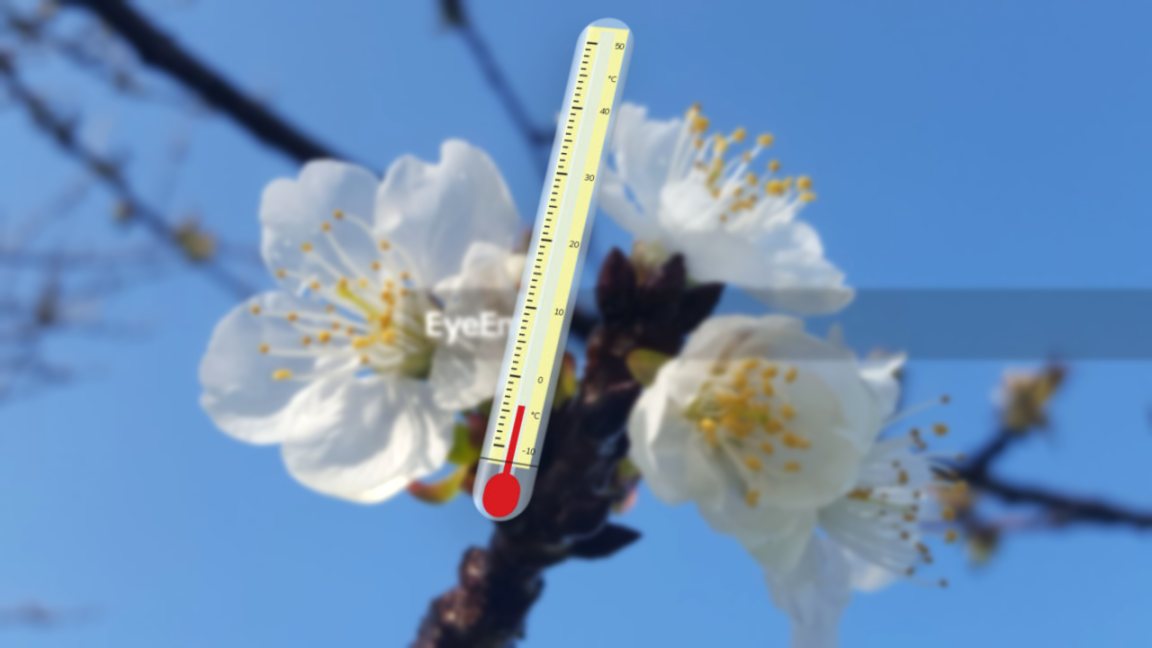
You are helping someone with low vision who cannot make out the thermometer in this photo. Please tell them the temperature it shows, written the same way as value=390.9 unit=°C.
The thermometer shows value=-4 unit=°C
